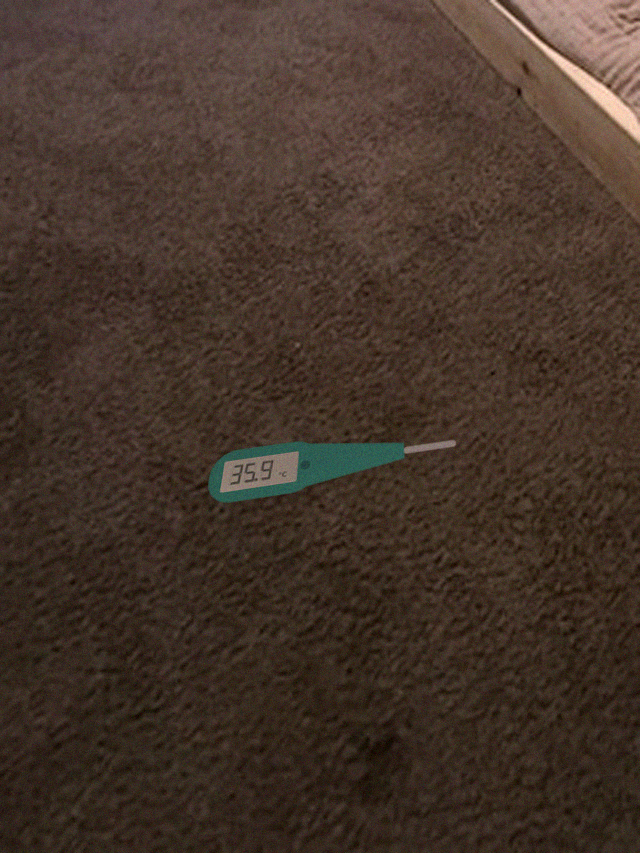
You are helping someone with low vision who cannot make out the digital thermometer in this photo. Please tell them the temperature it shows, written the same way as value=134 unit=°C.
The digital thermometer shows value=35.9 unit=°C
